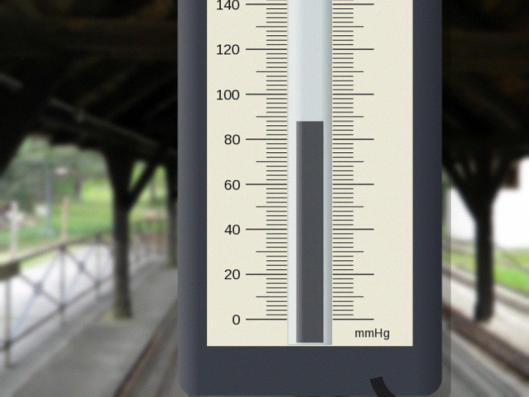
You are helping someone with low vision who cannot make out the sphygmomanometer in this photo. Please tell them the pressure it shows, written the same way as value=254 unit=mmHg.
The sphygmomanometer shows value=88 unit=mmHg
